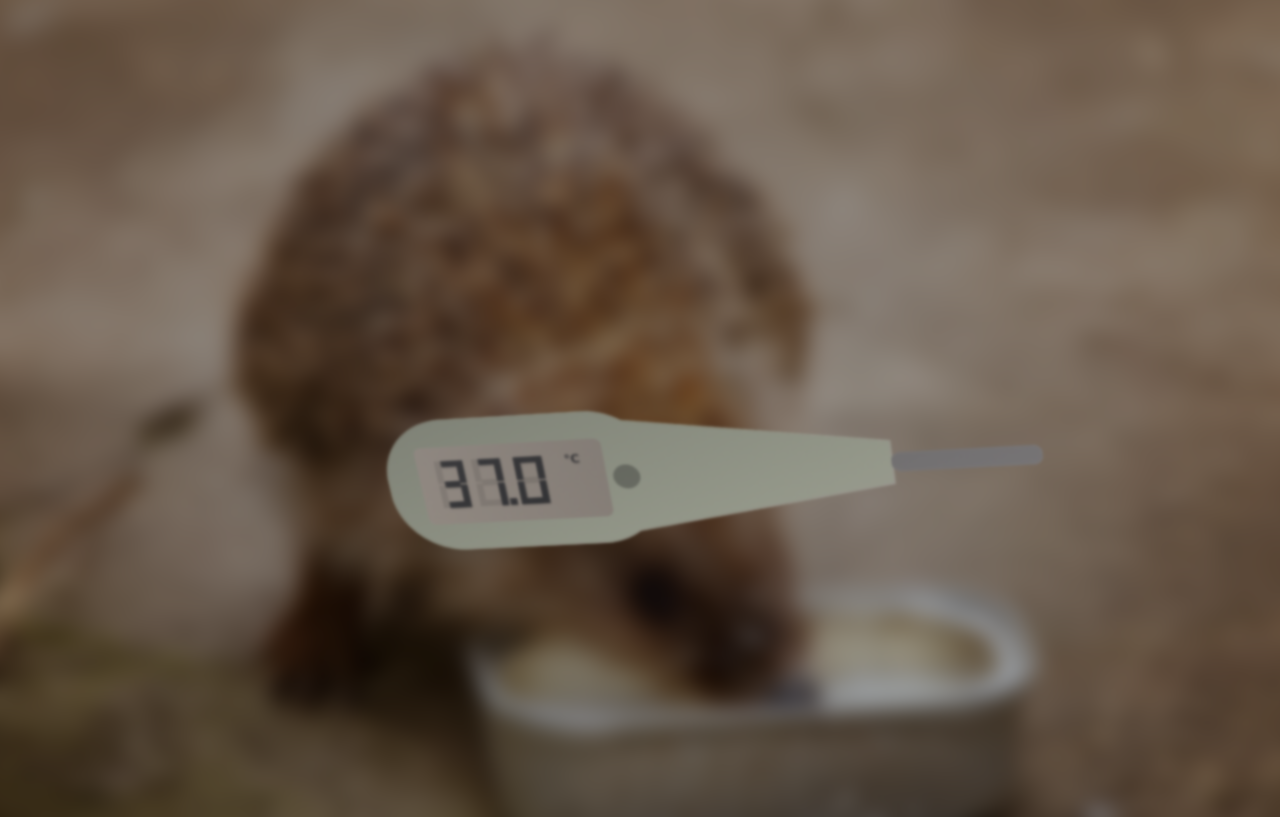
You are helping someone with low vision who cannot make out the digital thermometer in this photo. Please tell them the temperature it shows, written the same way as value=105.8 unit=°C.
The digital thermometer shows value=37.0 unit=°C
